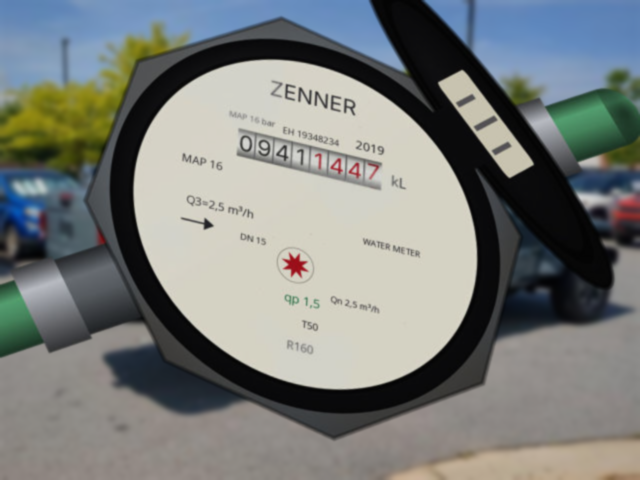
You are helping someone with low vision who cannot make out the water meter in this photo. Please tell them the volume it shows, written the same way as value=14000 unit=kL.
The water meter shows value=941.1447 unit=kL
